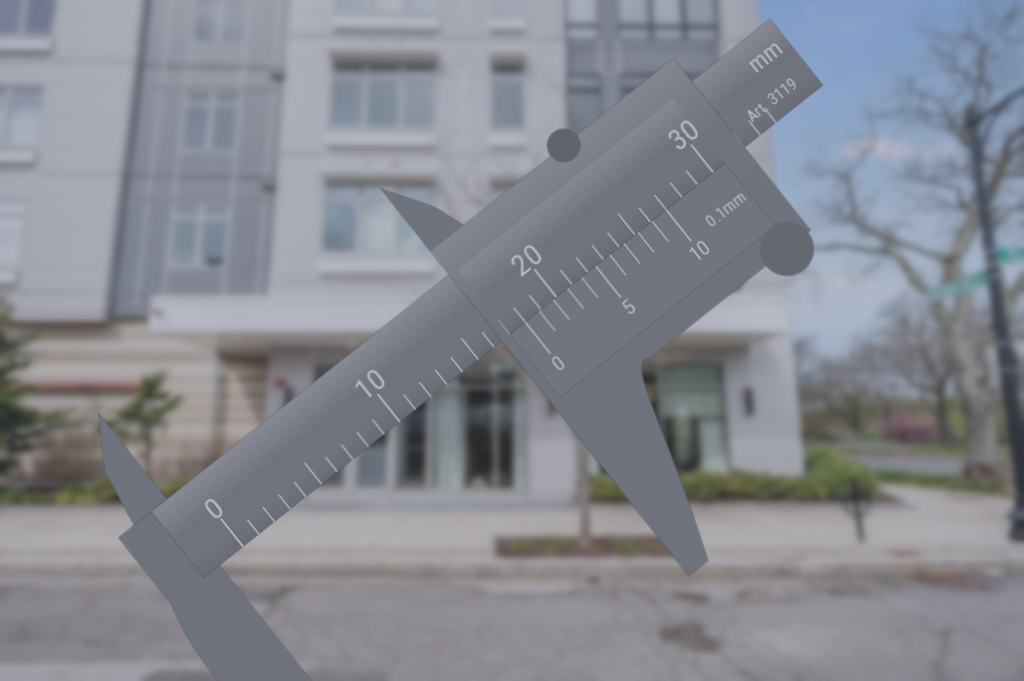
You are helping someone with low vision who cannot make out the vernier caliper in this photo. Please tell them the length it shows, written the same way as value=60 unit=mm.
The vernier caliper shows value=18.0 unit=mm
